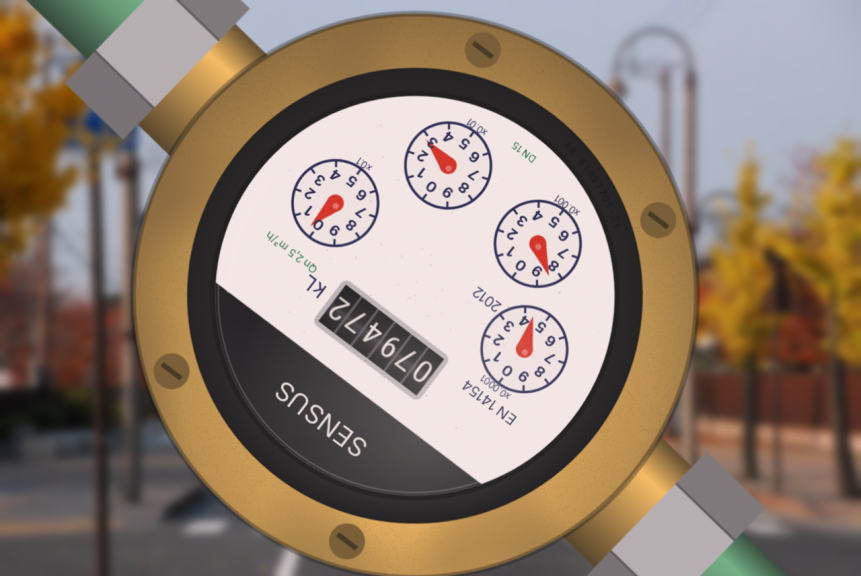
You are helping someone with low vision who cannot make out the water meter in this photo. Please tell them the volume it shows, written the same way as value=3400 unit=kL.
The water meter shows value=79472.0284 unit=kL
